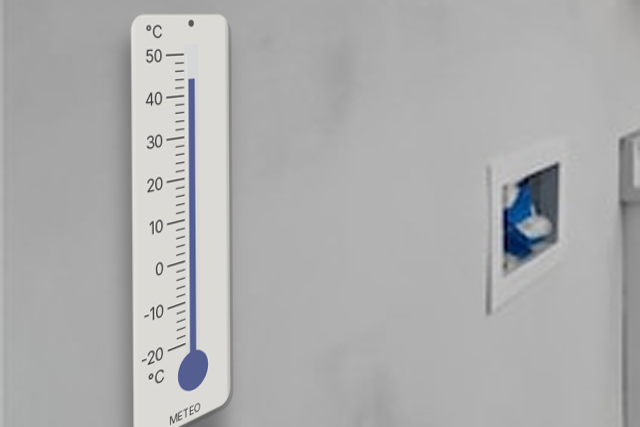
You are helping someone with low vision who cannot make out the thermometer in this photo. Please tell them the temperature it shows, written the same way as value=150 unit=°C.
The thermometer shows value=44 unit=°C
